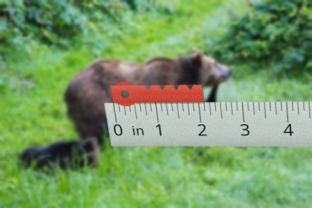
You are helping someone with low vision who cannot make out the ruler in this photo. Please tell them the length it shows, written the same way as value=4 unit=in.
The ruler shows value=2.125 unit=in
